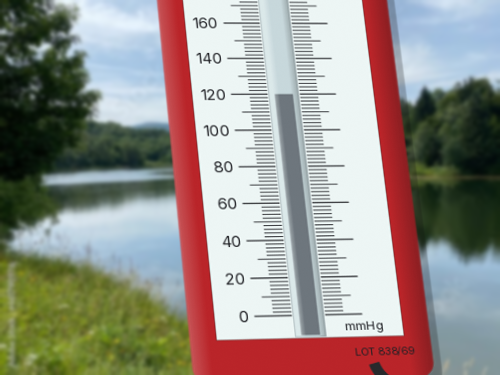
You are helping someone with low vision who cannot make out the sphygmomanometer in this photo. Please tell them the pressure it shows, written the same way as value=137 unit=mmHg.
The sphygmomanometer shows value=120 unit=mmHg
